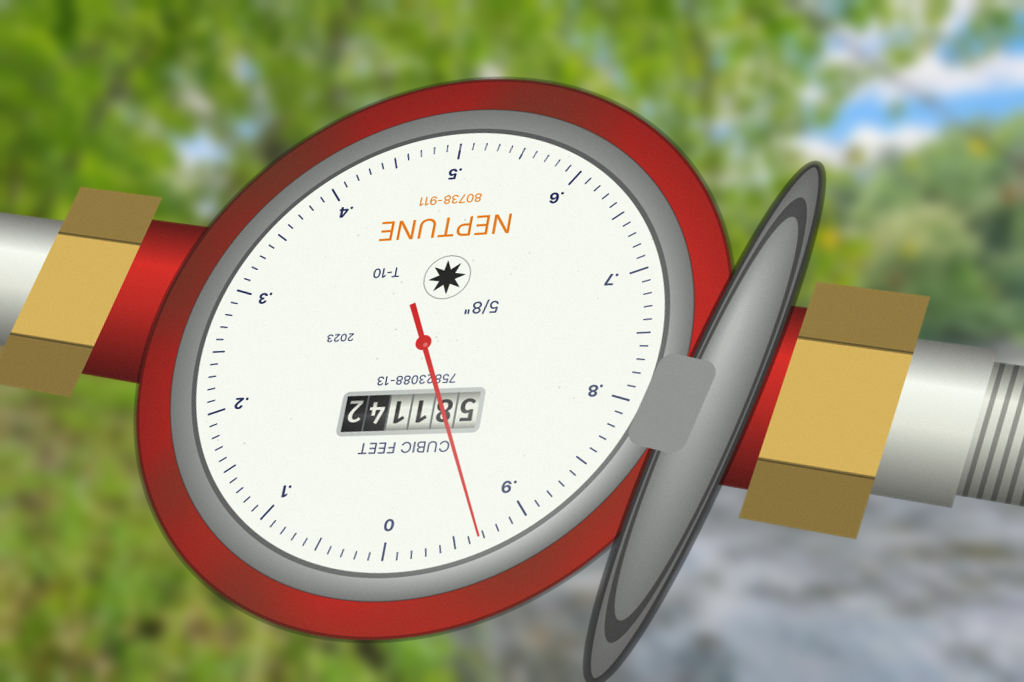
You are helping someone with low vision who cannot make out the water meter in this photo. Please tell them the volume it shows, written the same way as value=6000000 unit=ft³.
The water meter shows value=581141.93 unit=ft³
